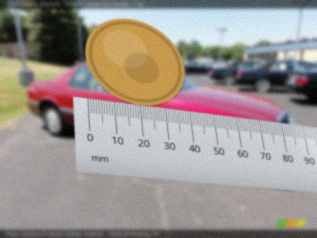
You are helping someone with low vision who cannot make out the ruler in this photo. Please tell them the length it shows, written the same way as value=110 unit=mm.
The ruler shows value=40 unit=mm
